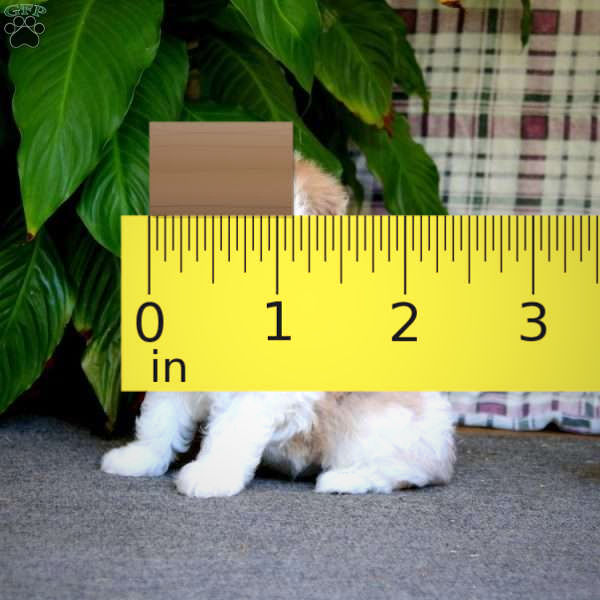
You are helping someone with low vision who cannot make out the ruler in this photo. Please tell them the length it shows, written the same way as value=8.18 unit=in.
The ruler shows value=1.125 unit=in
